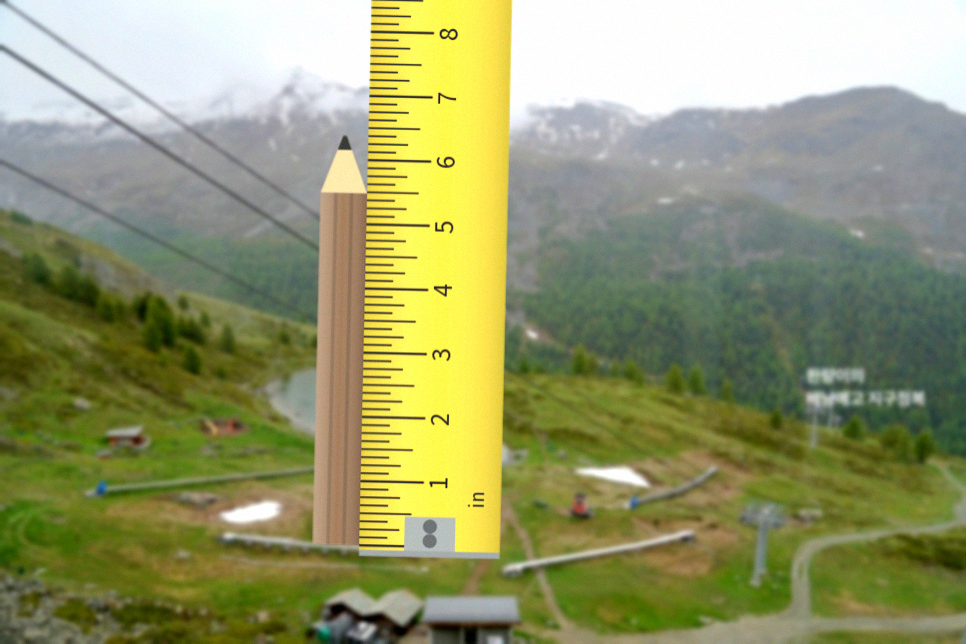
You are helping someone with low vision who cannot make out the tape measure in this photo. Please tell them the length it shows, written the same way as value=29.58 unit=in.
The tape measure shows value=6.375 unit=in
